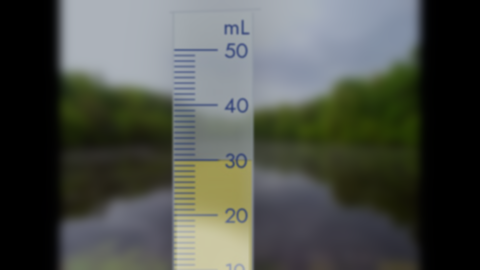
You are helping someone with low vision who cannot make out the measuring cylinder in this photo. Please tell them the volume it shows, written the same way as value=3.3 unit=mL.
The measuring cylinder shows value=30 unit=mL
